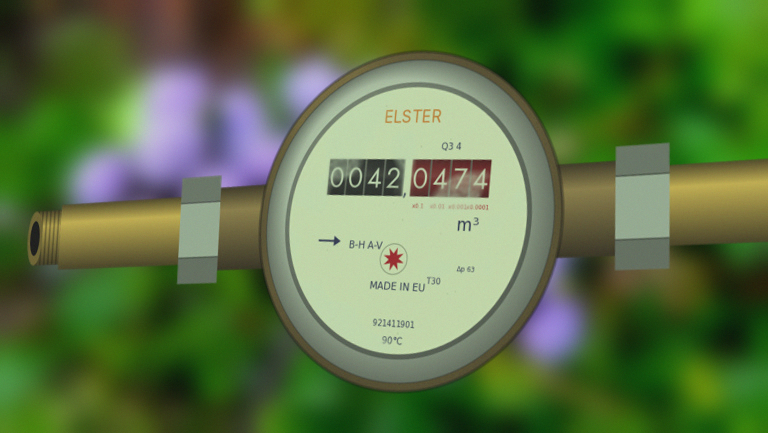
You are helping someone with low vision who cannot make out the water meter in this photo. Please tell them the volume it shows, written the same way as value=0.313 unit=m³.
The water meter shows value=42.0474 unit=m³
